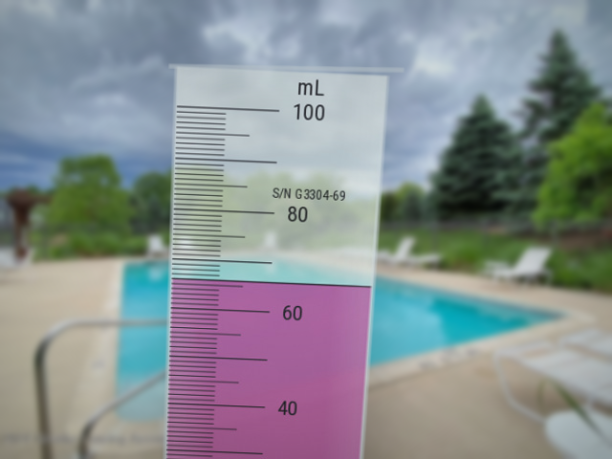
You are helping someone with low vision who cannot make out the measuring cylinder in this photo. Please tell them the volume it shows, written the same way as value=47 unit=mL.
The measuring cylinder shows value=66 unit=mL
